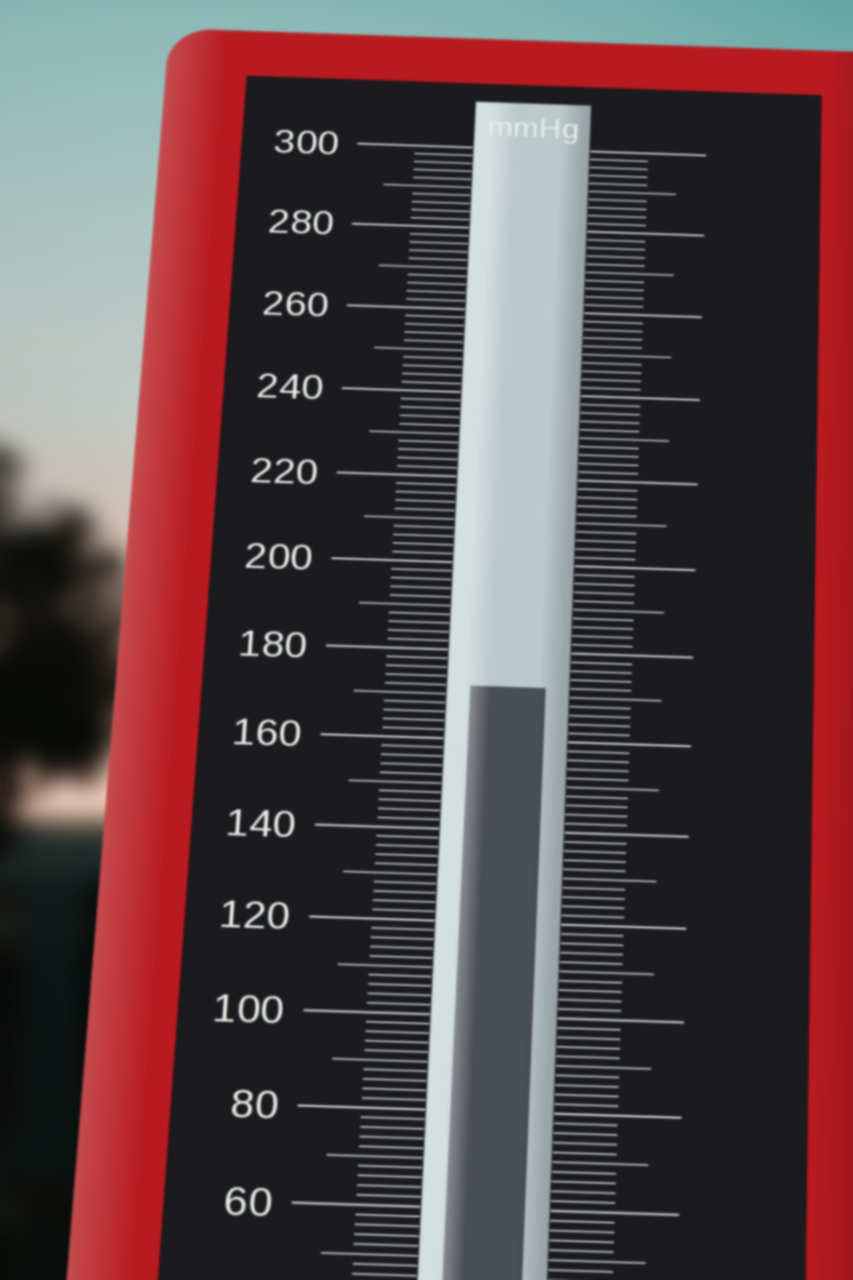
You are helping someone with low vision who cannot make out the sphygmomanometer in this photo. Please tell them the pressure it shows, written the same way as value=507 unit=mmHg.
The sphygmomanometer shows value=172 unit=mmHg
